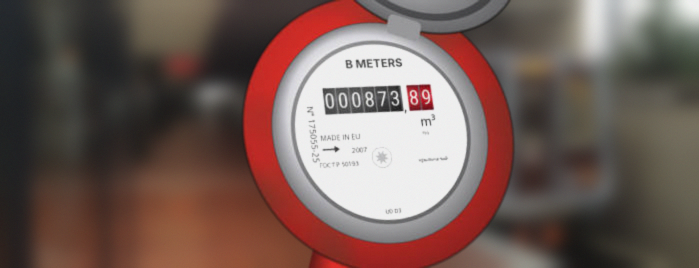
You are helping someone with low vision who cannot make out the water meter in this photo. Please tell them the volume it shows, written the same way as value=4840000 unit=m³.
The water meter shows value=873.89 unit=m³
